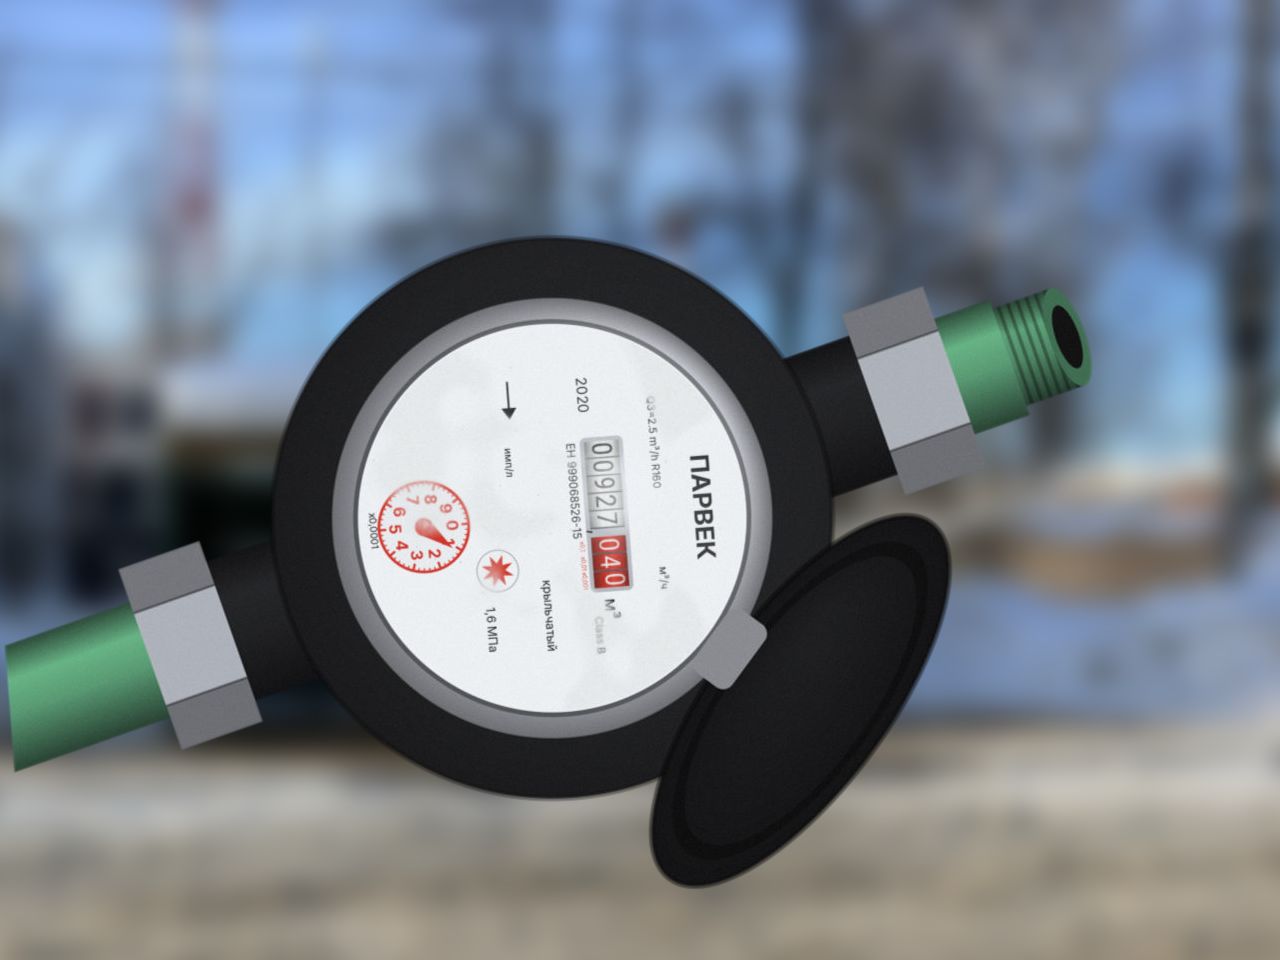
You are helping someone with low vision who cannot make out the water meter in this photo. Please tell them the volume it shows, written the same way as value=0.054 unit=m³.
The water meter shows value=927.0401 unit=m³
